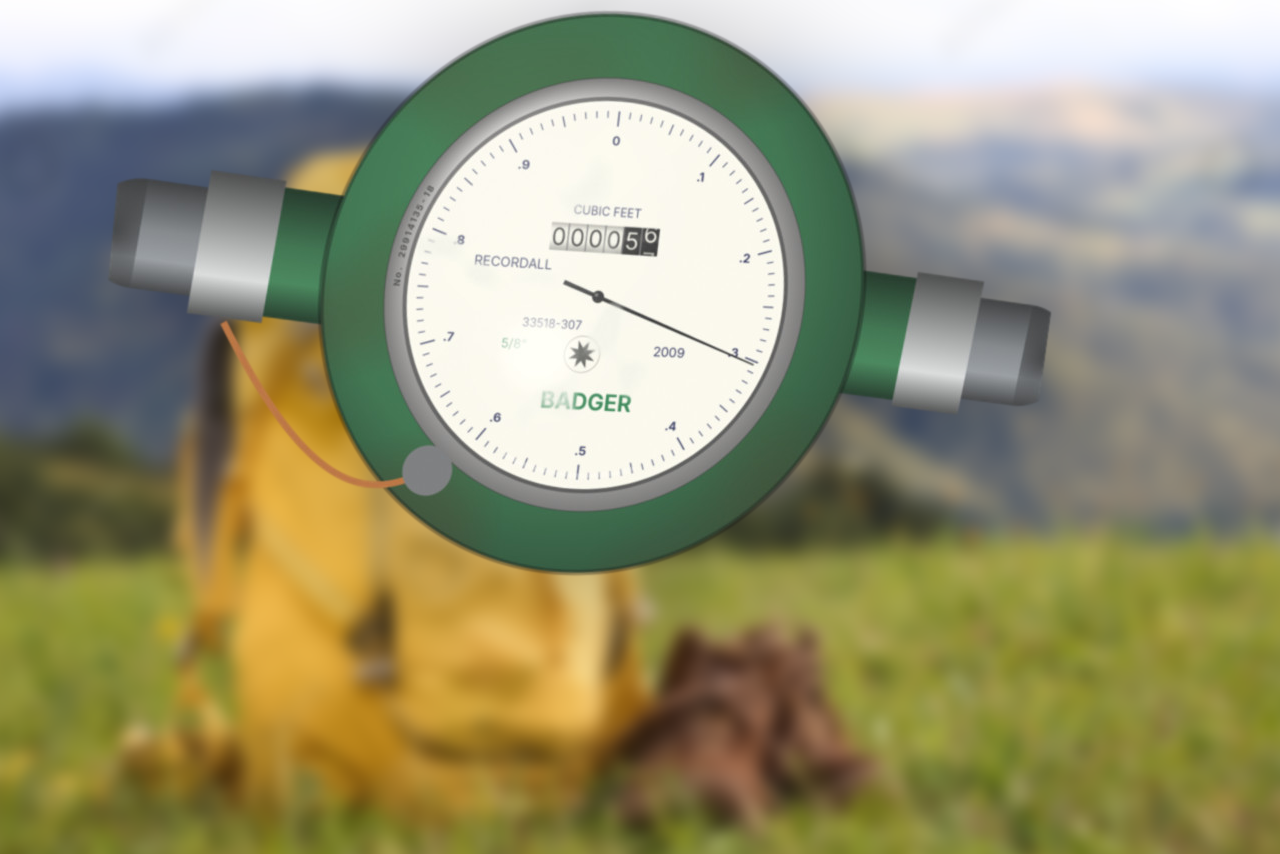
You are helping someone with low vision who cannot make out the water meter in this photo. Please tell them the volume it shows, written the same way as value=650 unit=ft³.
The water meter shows value=56.30 unit=ft³
